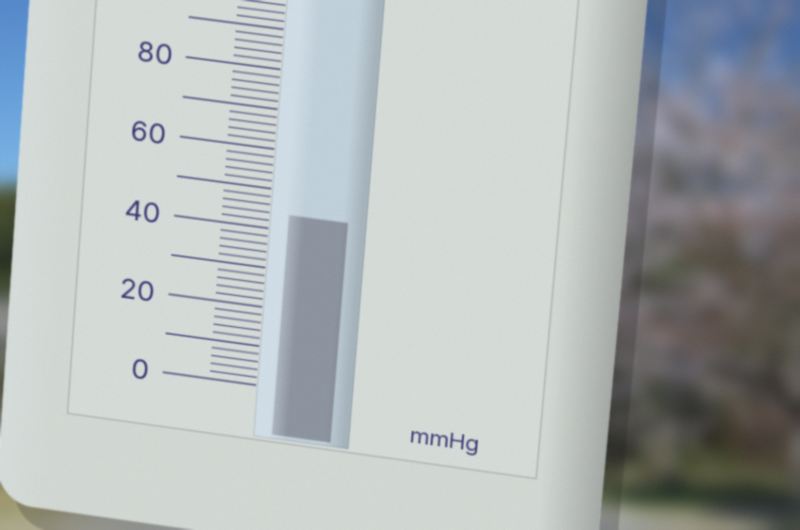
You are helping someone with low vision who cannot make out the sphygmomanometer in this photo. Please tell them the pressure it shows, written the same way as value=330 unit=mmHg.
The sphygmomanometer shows value=44 unit=mmHg
